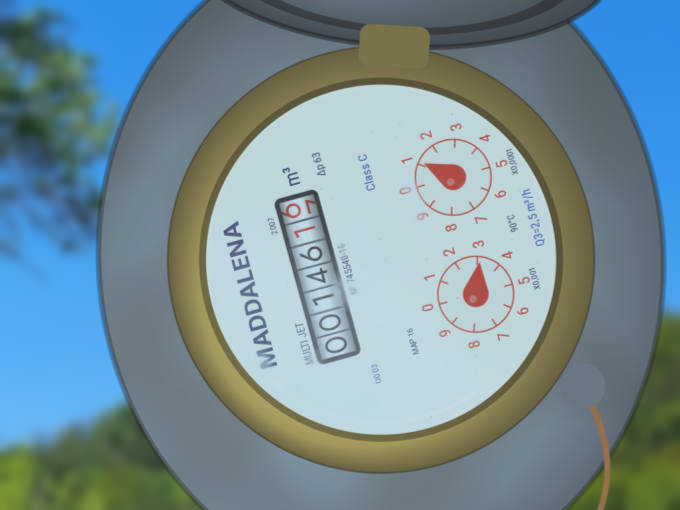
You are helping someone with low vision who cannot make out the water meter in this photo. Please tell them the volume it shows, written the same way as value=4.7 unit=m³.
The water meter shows value=146.1631 unit=m³
